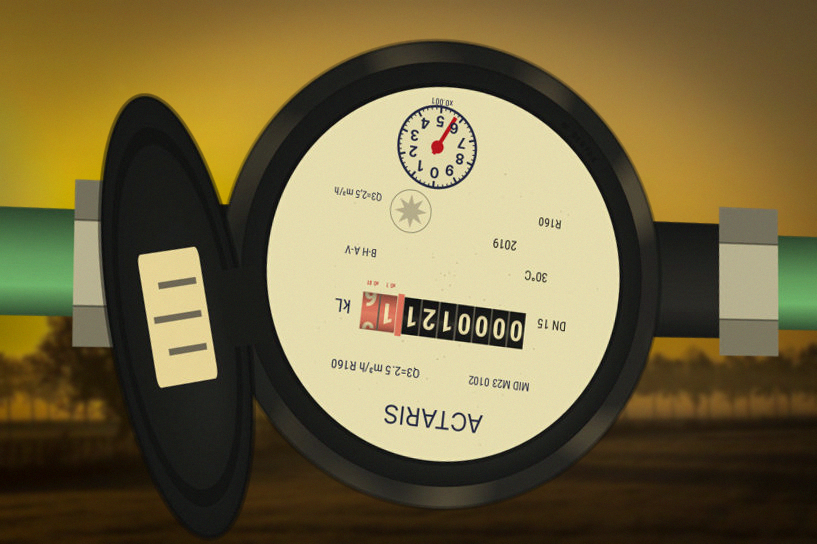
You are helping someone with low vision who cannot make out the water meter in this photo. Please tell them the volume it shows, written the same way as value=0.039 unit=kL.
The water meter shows value=121.155 unit=kL
